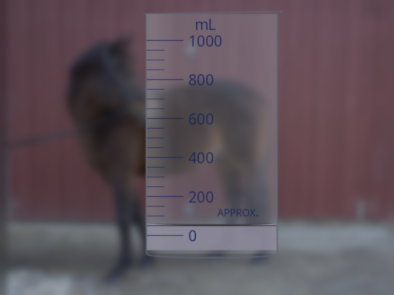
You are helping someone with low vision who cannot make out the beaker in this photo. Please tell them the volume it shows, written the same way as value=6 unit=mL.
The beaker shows value=50 unit=mL
